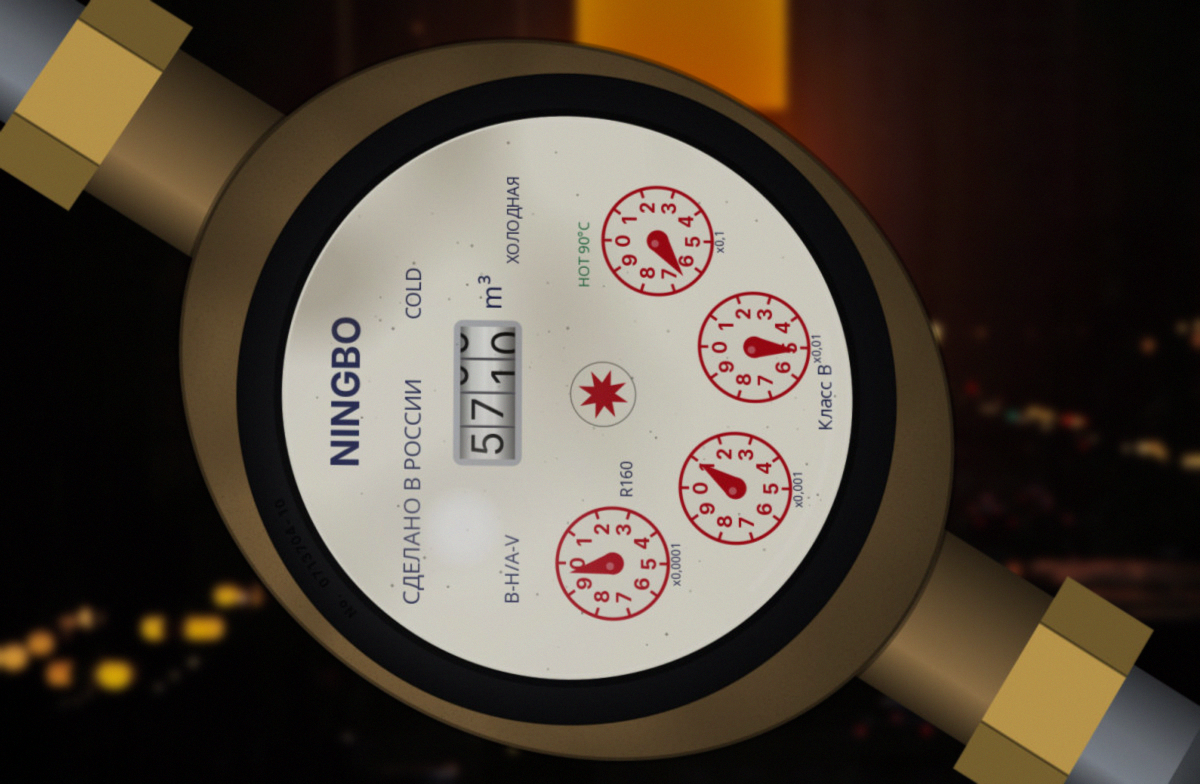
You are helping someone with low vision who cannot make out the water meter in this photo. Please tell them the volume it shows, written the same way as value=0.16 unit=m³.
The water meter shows value=5709.6509 unit=m³
